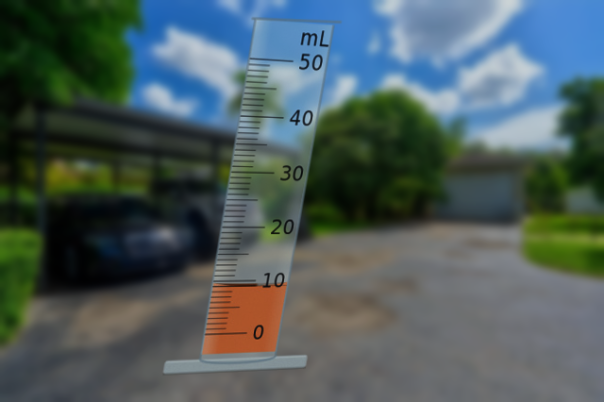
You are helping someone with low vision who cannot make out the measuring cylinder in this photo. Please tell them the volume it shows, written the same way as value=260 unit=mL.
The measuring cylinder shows value=9 unit=mL
